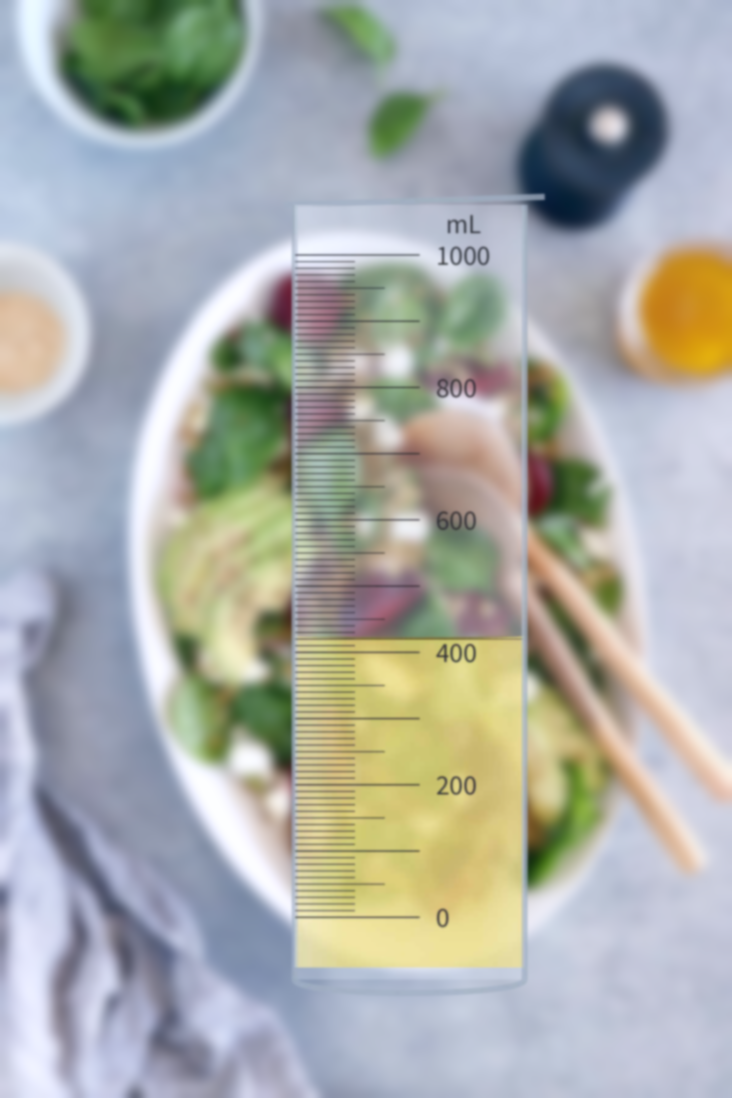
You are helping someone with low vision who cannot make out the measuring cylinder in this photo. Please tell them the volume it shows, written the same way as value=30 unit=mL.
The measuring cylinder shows value=420 unit=mL
